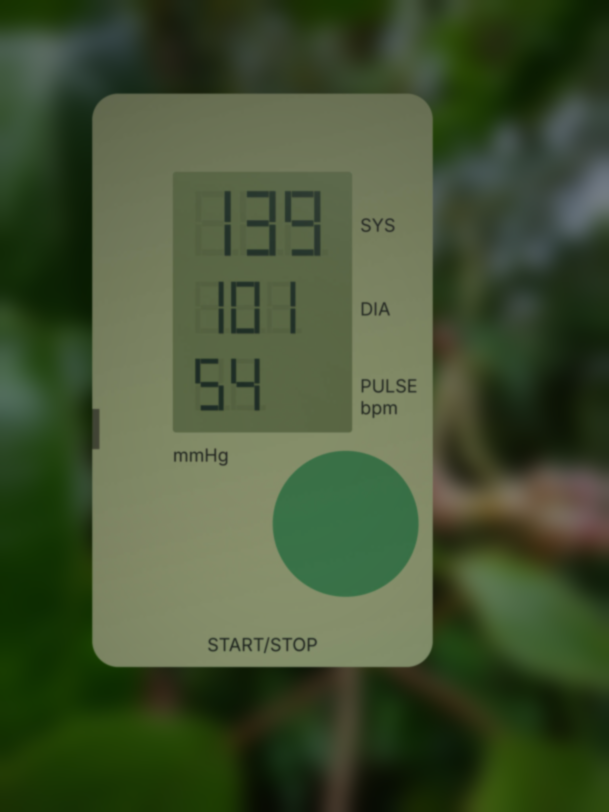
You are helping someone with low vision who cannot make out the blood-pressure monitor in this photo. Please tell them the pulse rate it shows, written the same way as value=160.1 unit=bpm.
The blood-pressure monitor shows value=54 unit=bpm
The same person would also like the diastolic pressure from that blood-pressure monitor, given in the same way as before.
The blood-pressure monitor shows value=101 unit=mmHg
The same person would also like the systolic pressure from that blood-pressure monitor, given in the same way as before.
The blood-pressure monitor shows value=139 unit=mmHg
